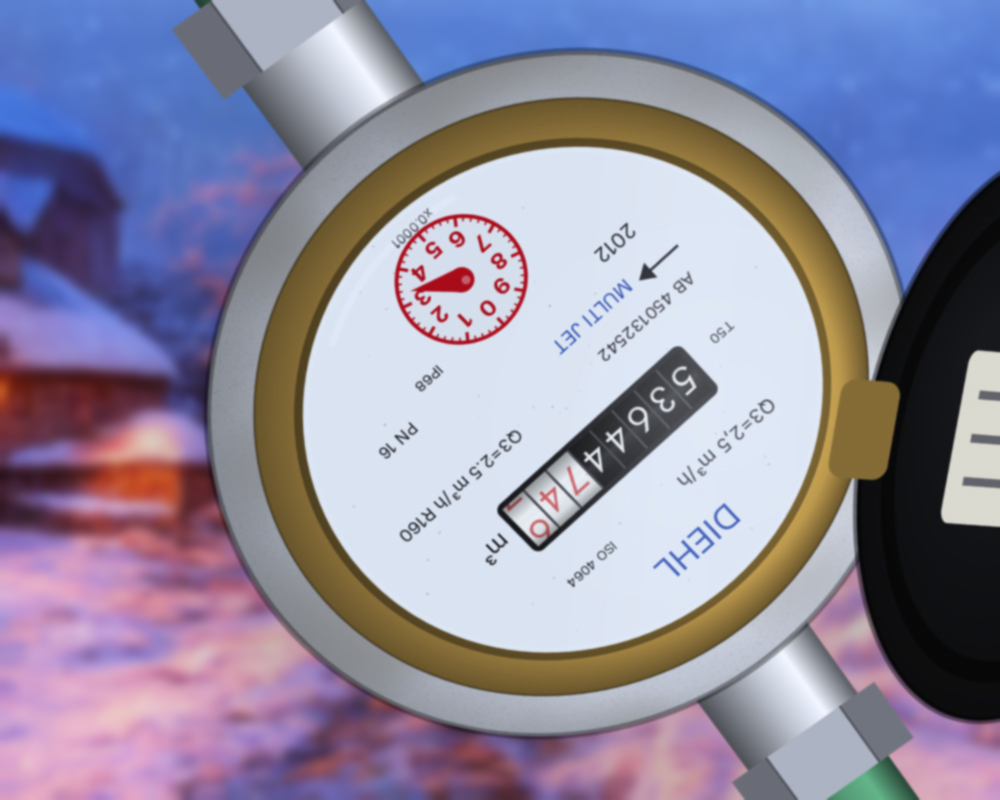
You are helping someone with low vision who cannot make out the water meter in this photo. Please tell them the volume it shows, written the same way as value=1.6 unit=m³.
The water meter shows value=53644.7463 unit=m³
